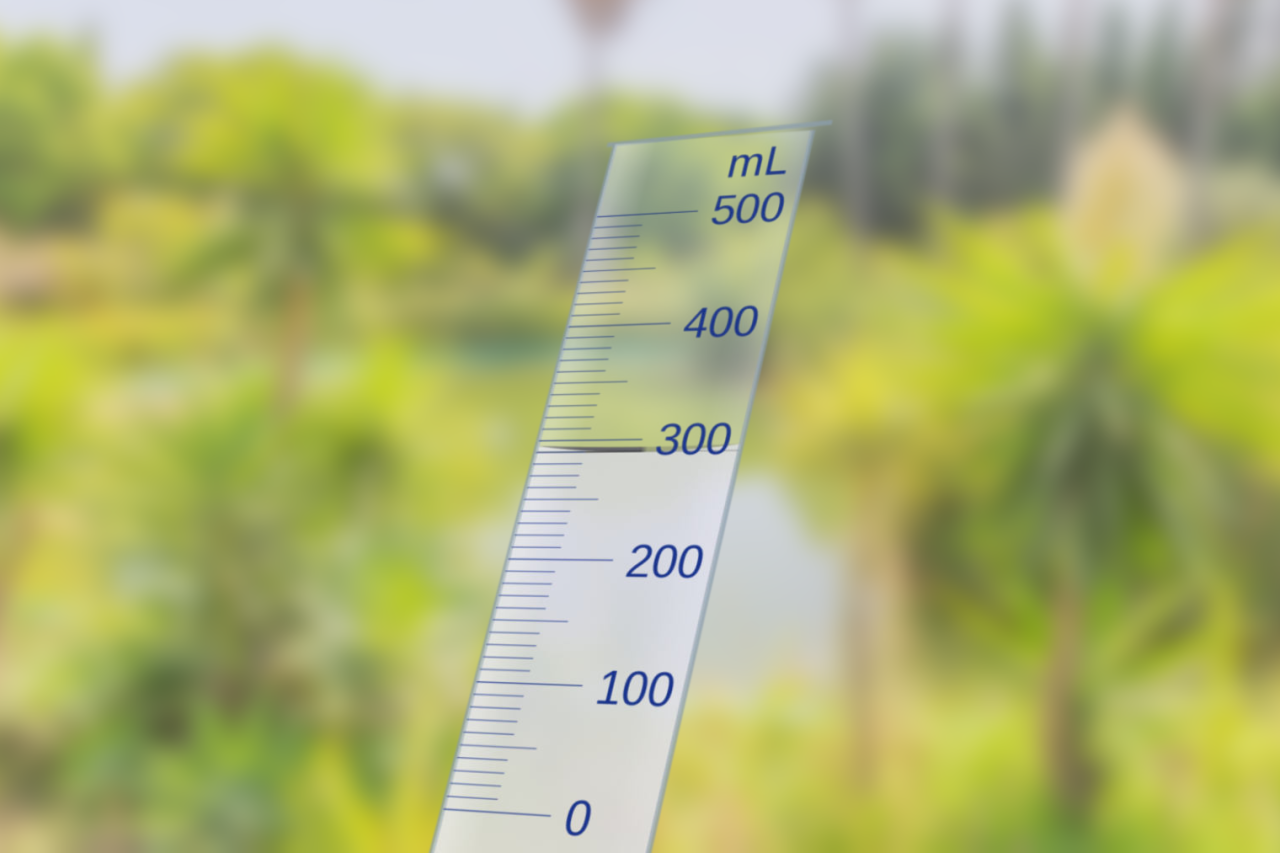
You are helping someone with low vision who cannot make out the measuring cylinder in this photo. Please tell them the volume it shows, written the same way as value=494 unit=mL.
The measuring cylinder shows value=290 unit=mL
